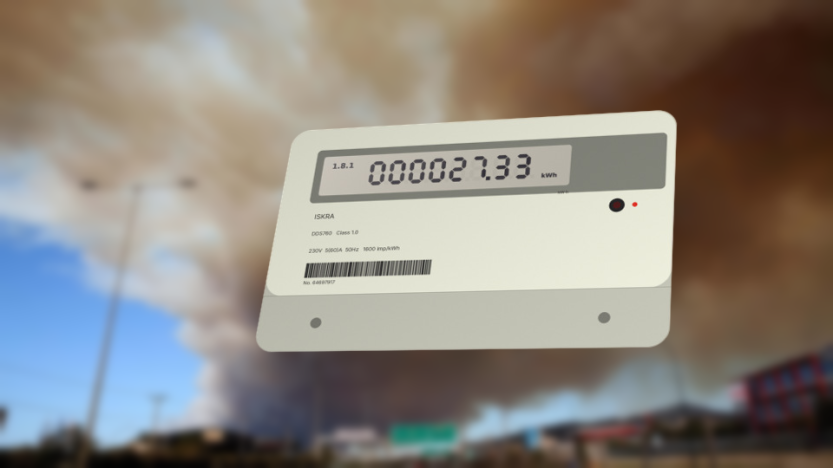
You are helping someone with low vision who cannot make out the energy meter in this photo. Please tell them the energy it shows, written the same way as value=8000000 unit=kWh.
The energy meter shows value=27.33 unit=kWh
